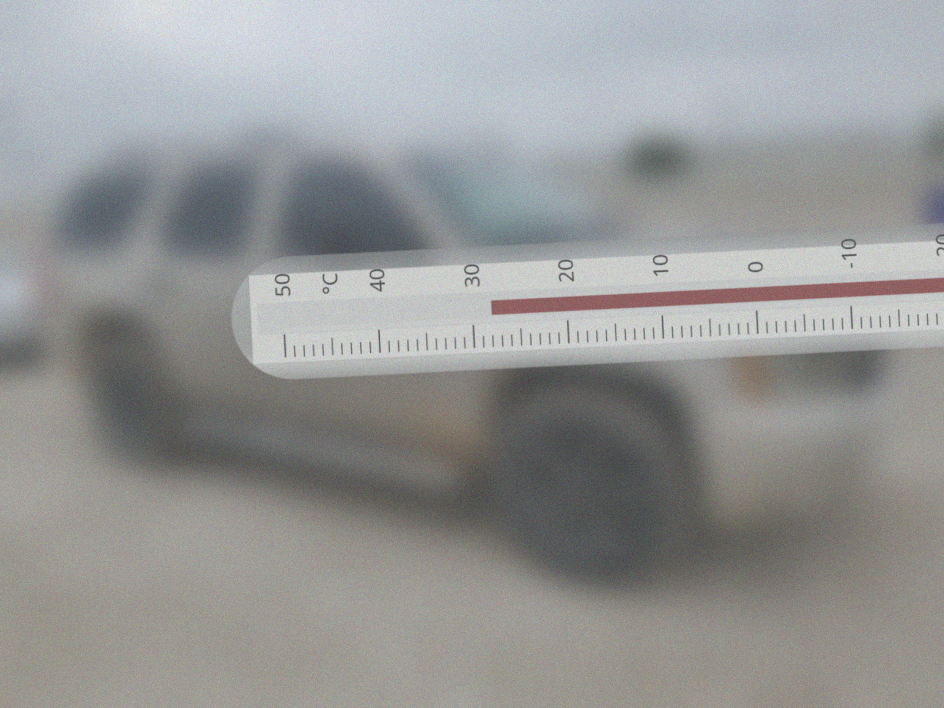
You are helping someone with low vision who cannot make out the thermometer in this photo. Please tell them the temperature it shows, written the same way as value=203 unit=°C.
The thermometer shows value=28 unit=°C
